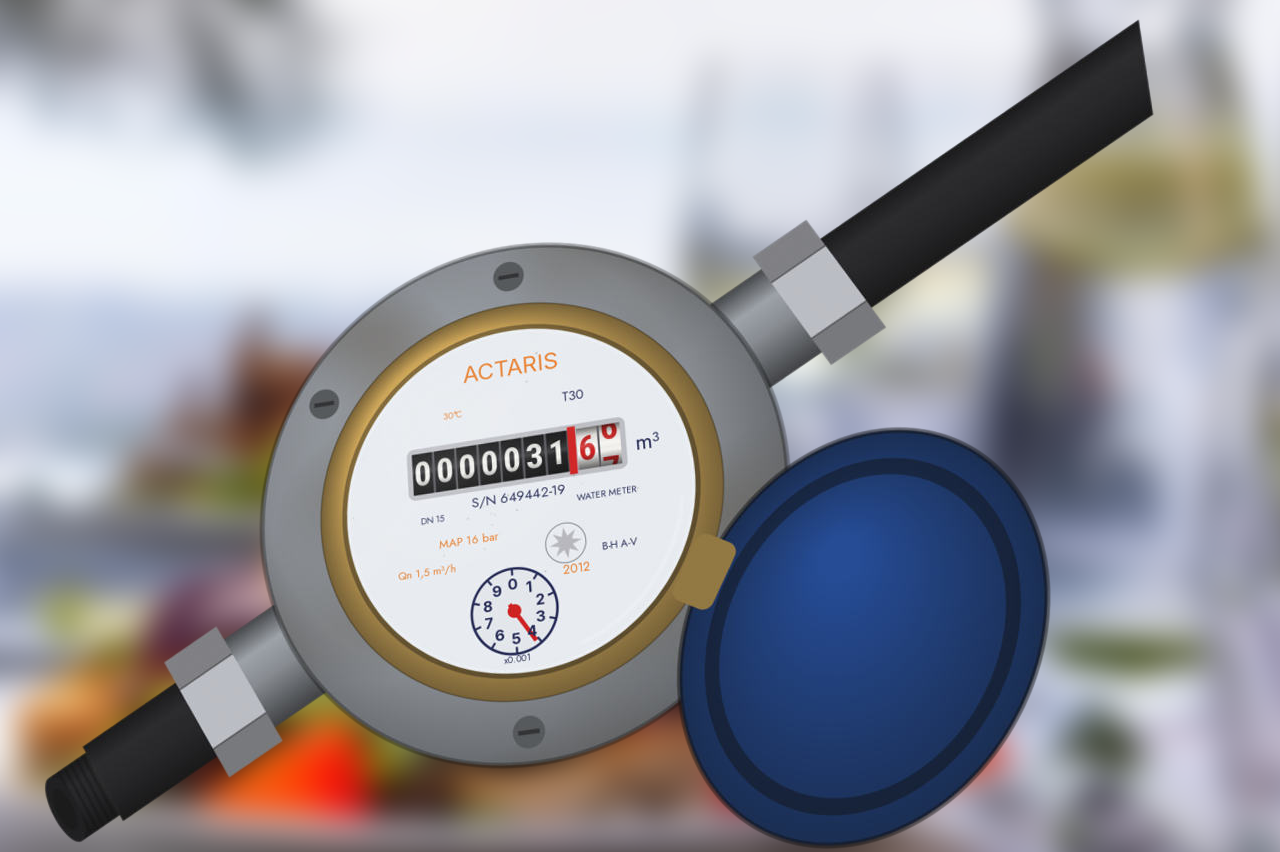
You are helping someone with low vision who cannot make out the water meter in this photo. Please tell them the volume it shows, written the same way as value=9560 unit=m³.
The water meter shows value=31.664 unit=m³
